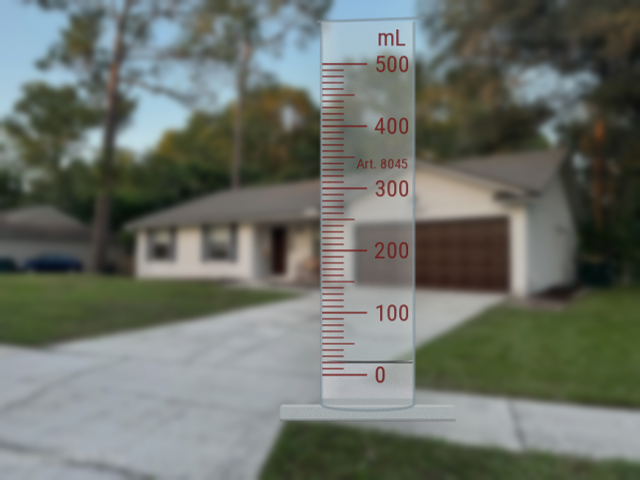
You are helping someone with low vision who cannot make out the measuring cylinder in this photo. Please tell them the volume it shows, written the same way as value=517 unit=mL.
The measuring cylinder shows value=20 unit=mL
